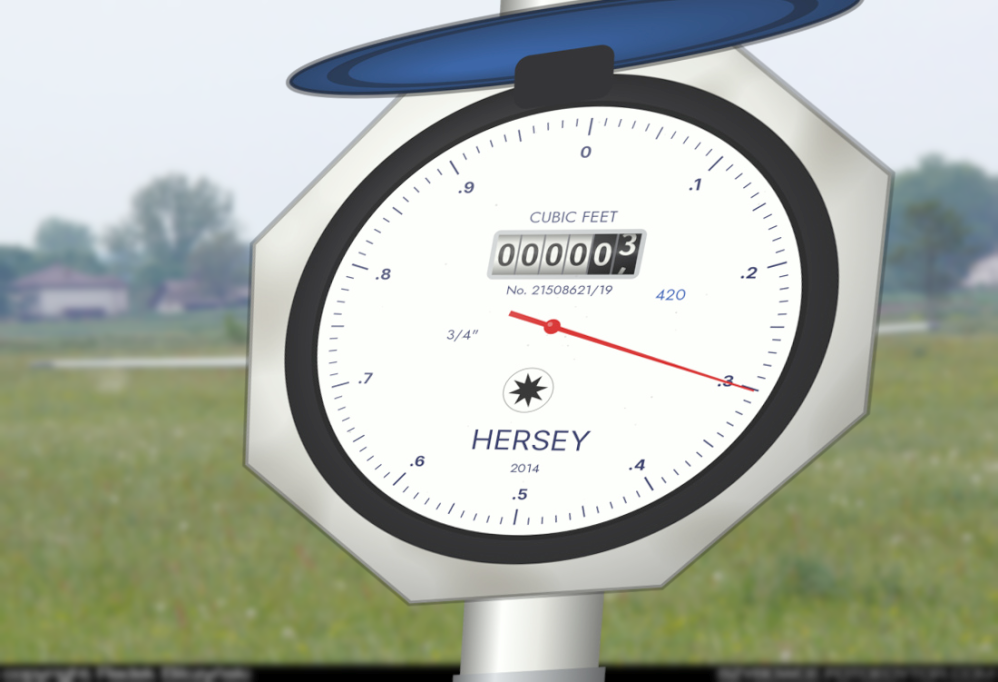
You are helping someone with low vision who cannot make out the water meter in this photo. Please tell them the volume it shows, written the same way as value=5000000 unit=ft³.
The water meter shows value=3.30 unit=ft³
